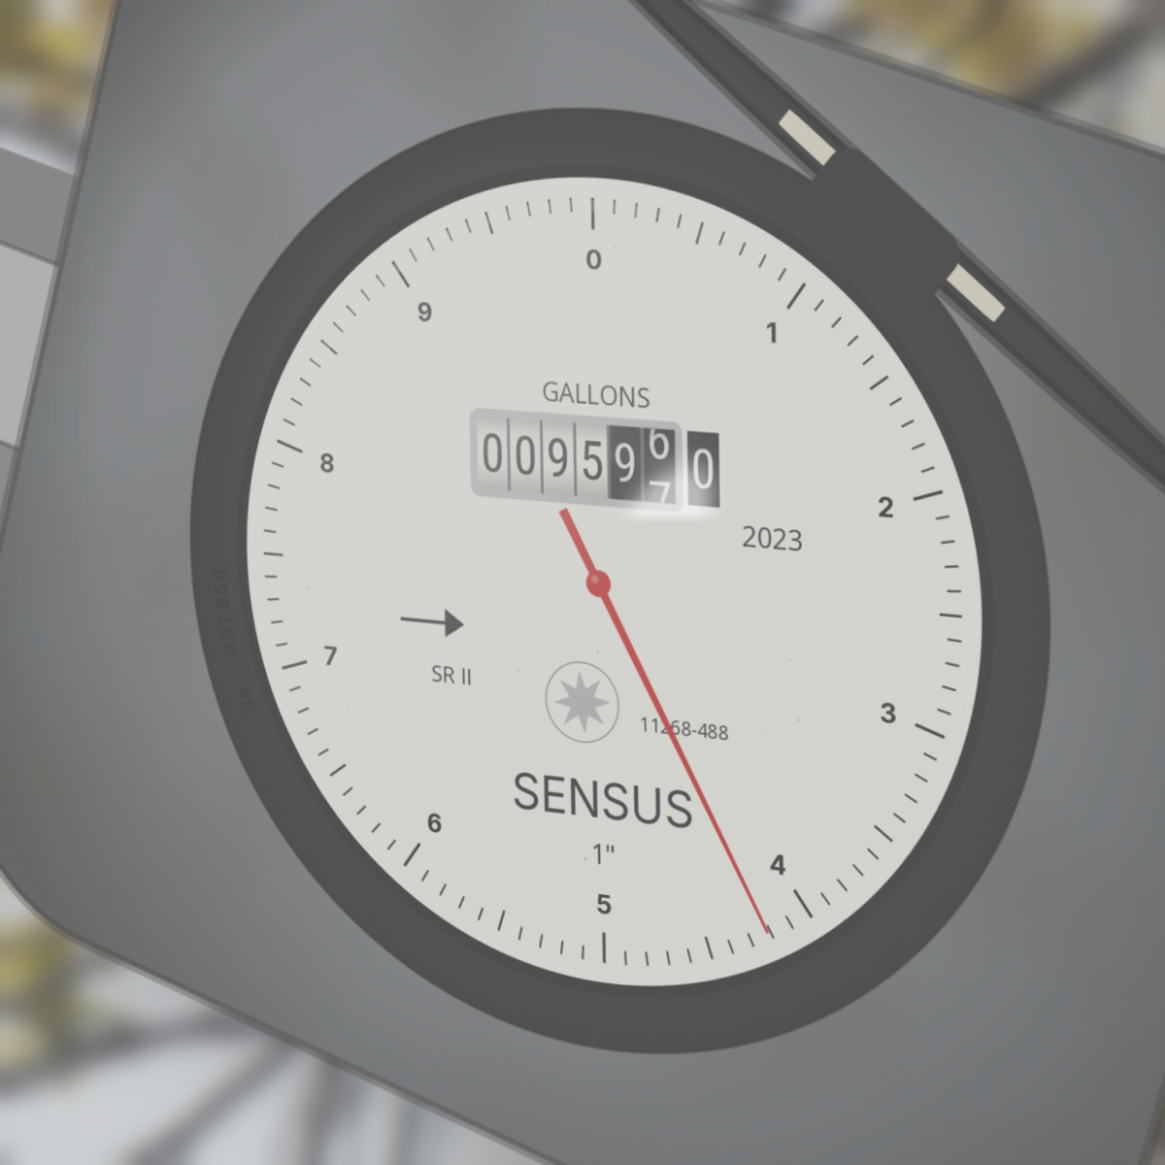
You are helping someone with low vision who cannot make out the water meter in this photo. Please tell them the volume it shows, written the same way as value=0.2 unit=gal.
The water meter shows value=95964.2 unit=gal
